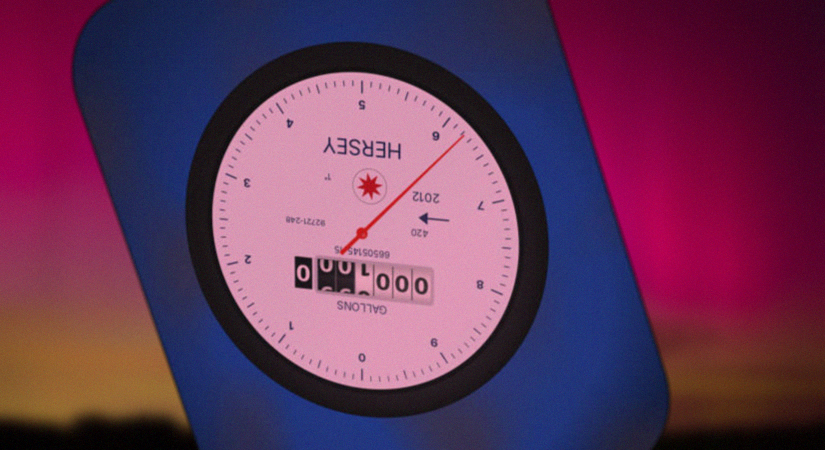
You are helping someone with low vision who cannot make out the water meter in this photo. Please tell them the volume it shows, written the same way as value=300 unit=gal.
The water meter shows value=996.2 unit=gal
